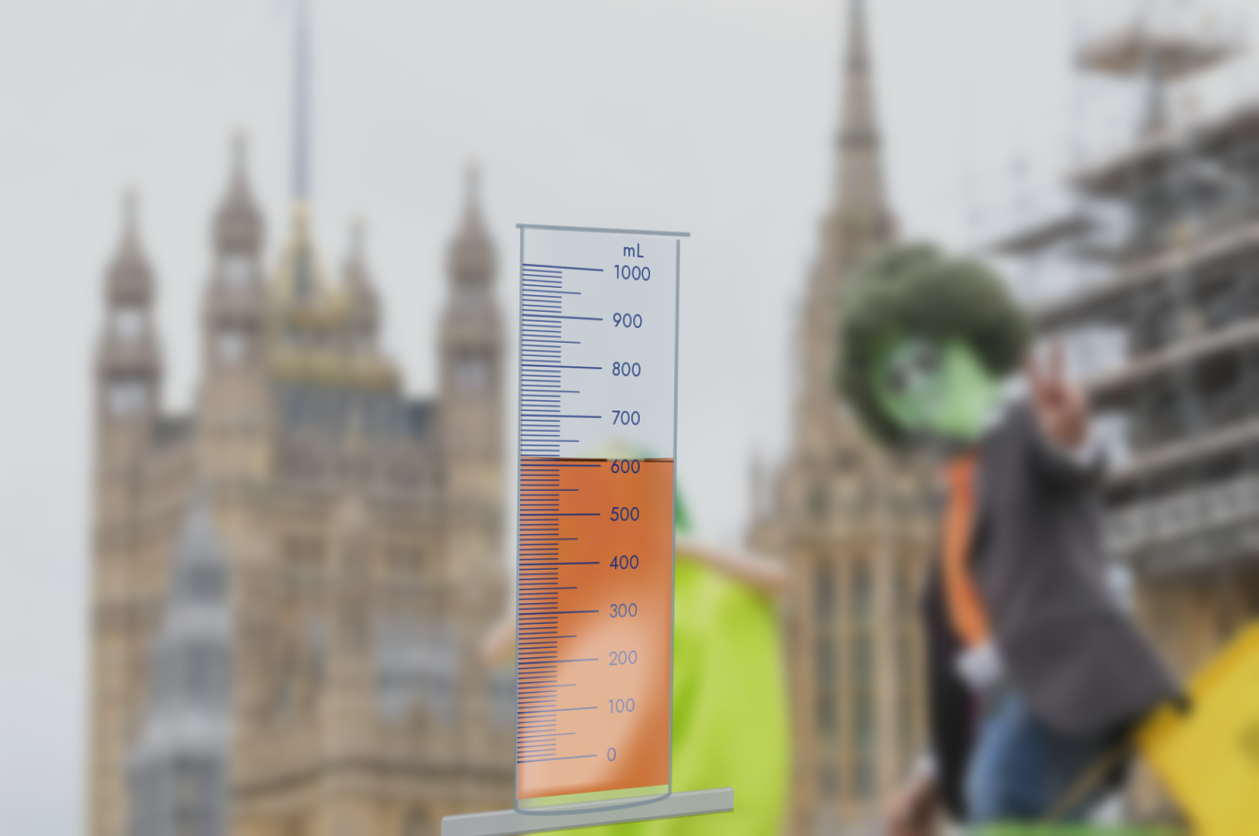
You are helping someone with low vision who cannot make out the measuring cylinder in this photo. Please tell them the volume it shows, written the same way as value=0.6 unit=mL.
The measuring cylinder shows value=610 unit=mL
